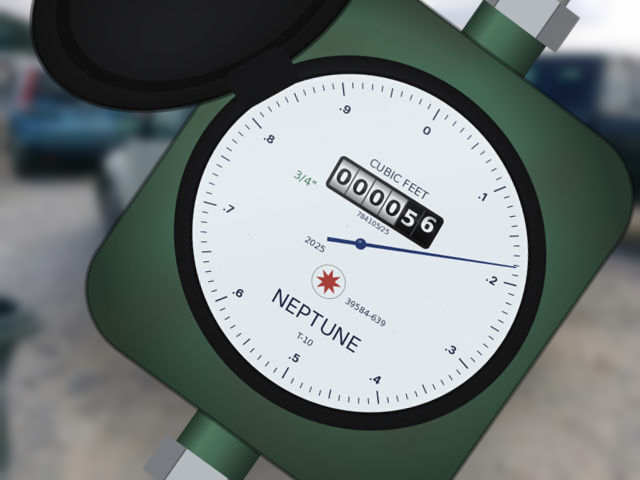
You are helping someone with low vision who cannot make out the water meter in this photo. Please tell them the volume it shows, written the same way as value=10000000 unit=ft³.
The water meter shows value=56.18 unit=ft³
